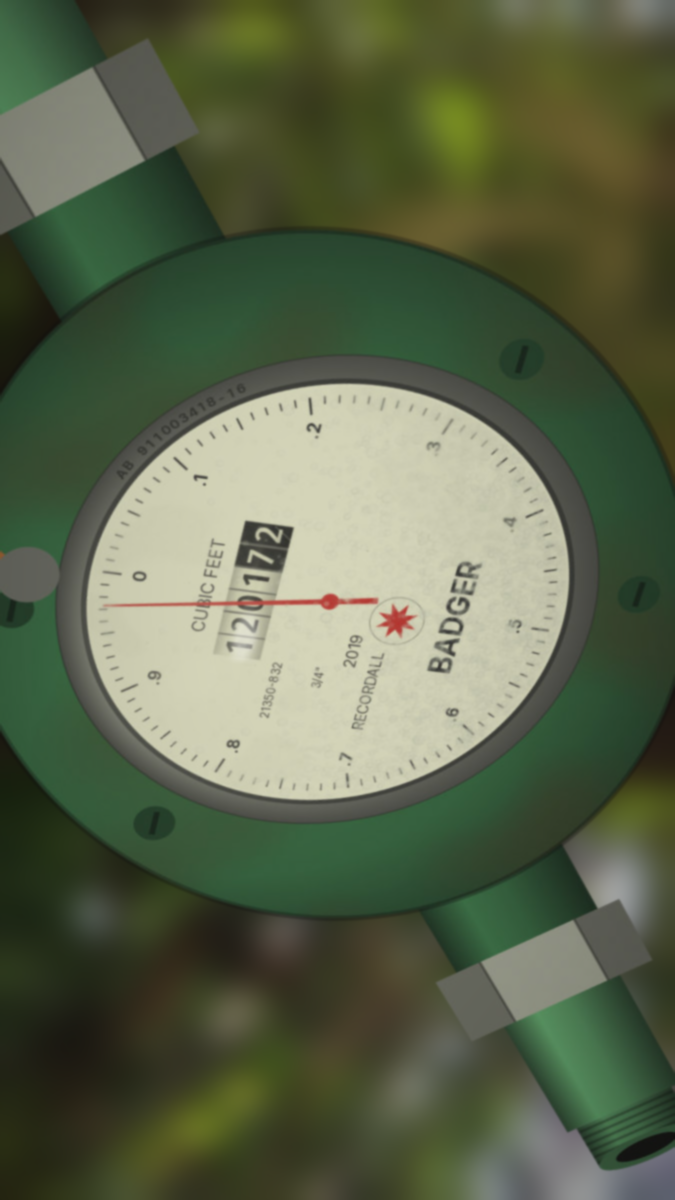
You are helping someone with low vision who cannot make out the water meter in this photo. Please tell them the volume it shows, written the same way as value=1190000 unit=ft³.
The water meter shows value=120171.97 unit=ft³
